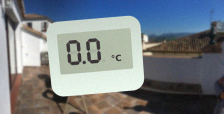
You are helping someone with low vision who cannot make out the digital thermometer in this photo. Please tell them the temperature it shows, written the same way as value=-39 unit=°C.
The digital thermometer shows value=0.0 unit=°C
